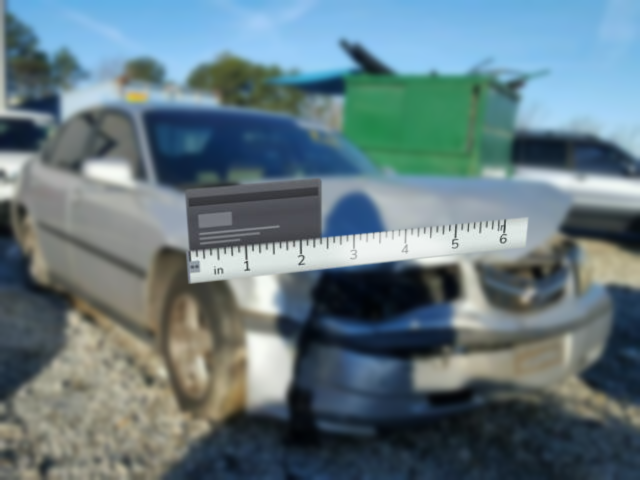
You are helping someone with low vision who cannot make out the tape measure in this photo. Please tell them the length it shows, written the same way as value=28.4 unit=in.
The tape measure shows value=2.375 unit=in
